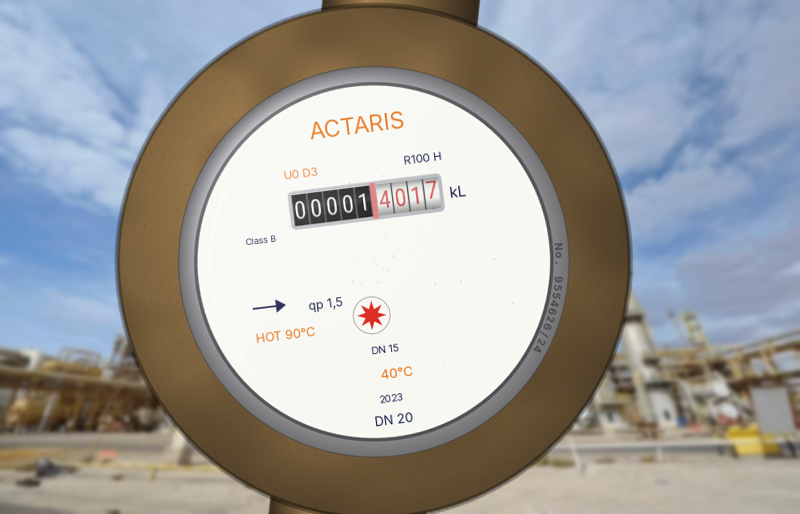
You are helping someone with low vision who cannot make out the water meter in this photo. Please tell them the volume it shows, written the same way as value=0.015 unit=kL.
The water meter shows value=1.4017 unit=kL
